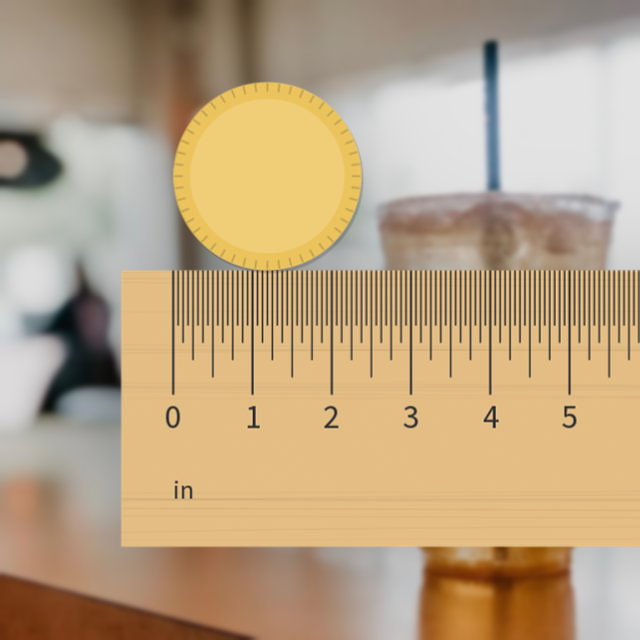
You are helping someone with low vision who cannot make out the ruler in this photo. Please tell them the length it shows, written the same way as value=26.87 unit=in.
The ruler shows value=2.375 unit=in
